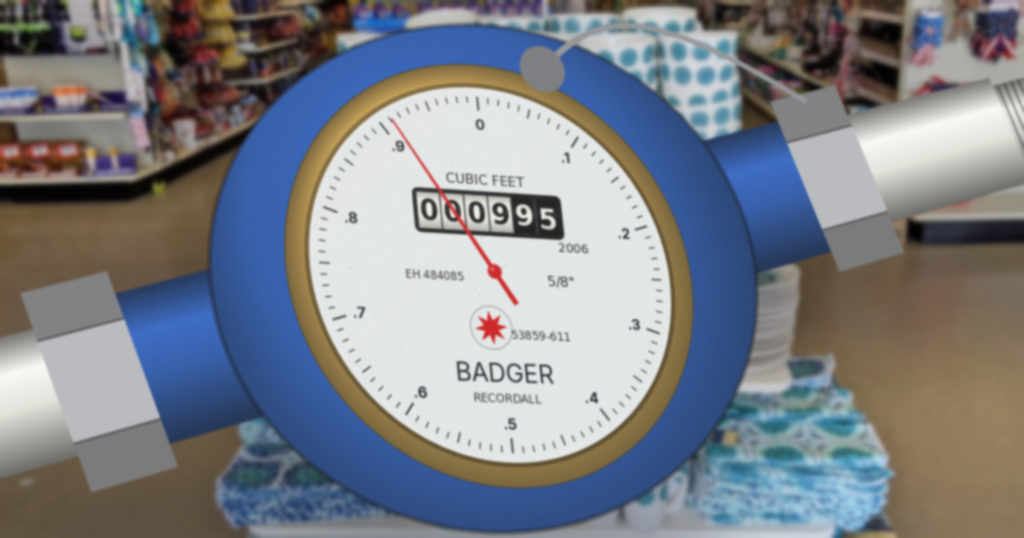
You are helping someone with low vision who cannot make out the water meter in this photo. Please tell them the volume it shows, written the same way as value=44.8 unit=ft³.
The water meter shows value=994.91 unit=ft³
